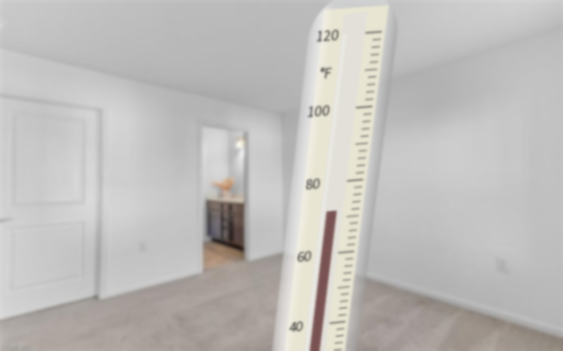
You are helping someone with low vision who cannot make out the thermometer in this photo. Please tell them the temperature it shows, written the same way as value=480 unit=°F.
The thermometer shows value=72 unit=°F
